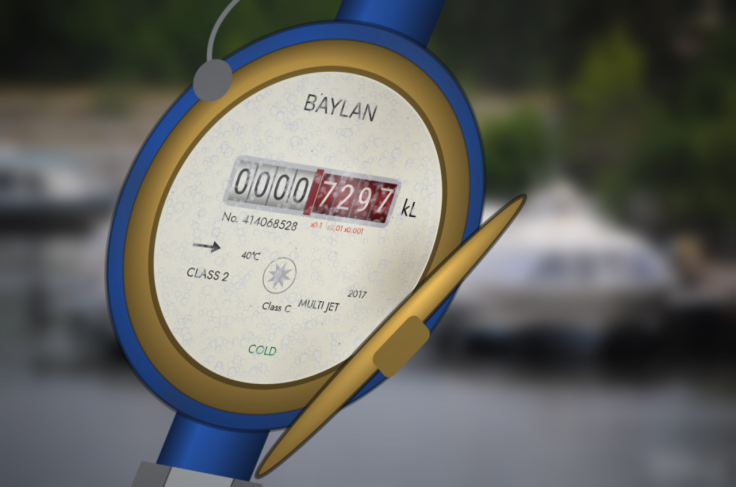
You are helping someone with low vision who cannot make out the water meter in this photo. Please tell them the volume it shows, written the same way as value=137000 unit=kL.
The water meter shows value=0.7297 unit=kL
